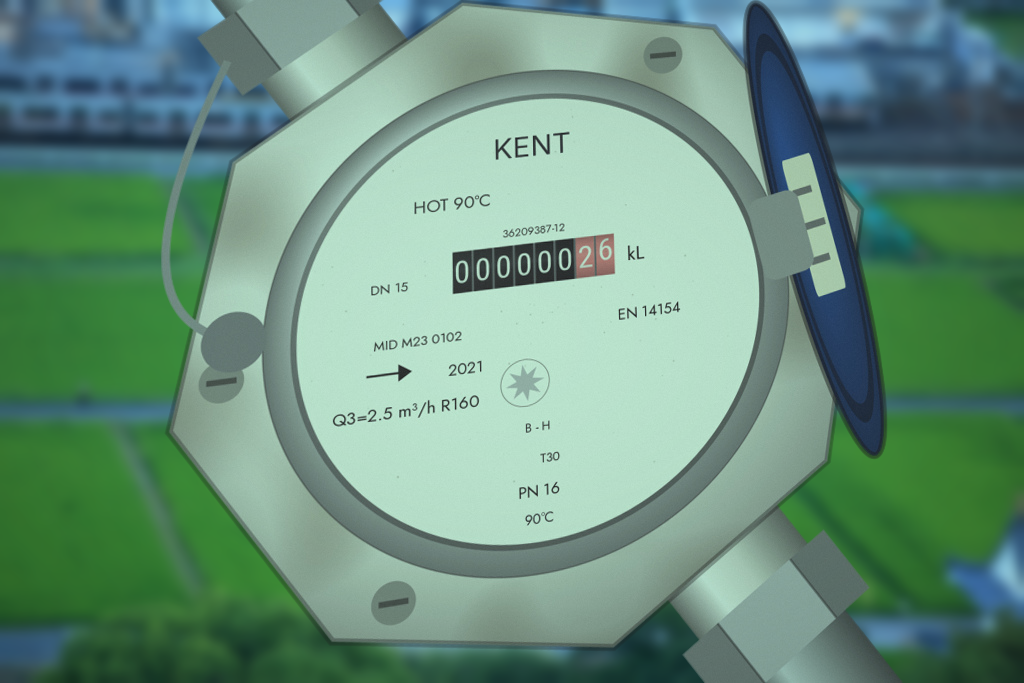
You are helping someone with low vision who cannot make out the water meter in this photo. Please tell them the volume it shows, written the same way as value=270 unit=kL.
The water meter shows value=0.26 unit=kL
